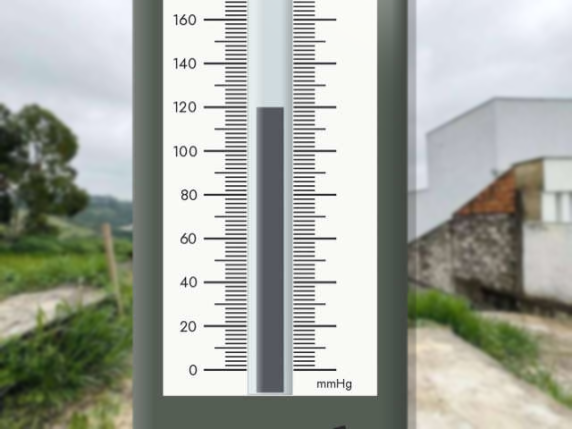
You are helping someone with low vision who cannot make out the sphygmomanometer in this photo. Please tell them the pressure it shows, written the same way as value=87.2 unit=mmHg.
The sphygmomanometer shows value=120 unit=mmHg
